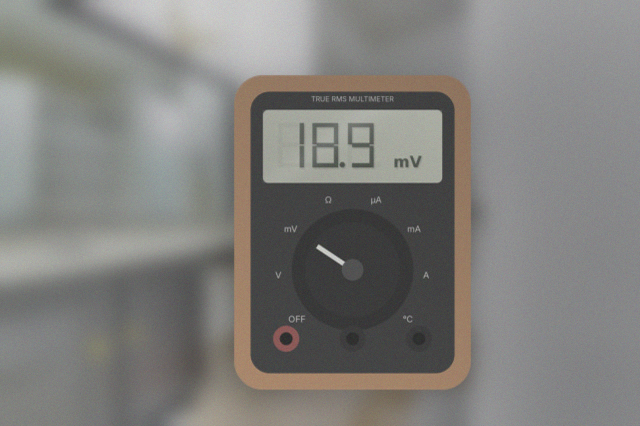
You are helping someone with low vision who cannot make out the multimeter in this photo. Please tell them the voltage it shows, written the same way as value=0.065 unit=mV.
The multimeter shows value=18.9 unit=mV
